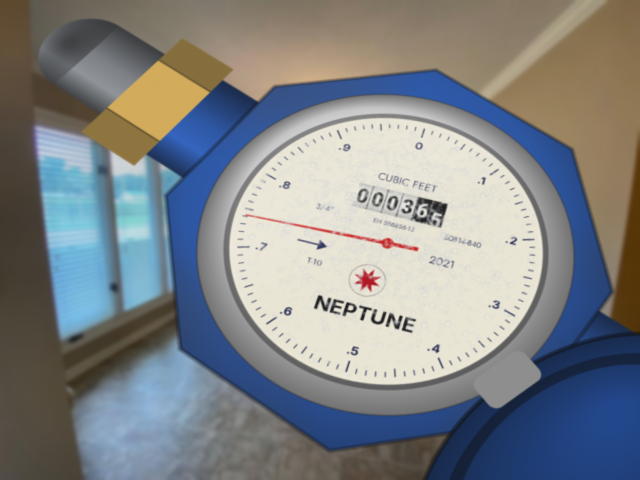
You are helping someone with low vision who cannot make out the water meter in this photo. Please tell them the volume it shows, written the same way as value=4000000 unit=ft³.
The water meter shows value=364.74 unit=ft³
